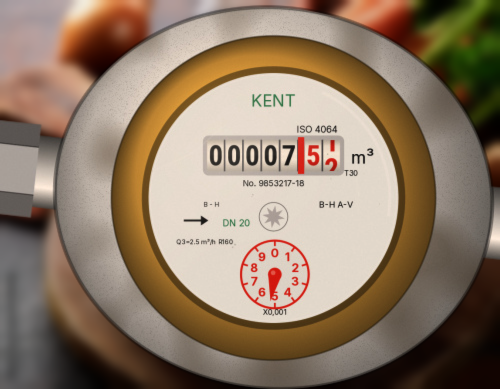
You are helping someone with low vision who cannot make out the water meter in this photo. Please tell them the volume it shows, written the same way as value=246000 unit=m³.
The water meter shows value=7.515 unit=m³
